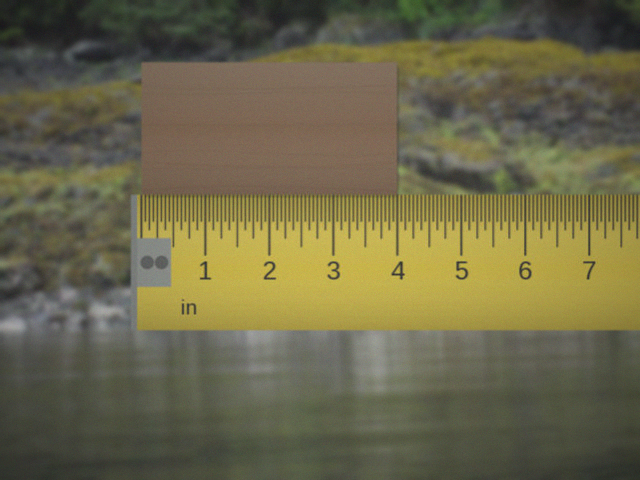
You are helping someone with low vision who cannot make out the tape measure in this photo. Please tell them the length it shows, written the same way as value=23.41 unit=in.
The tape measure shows value=4 unit=in
